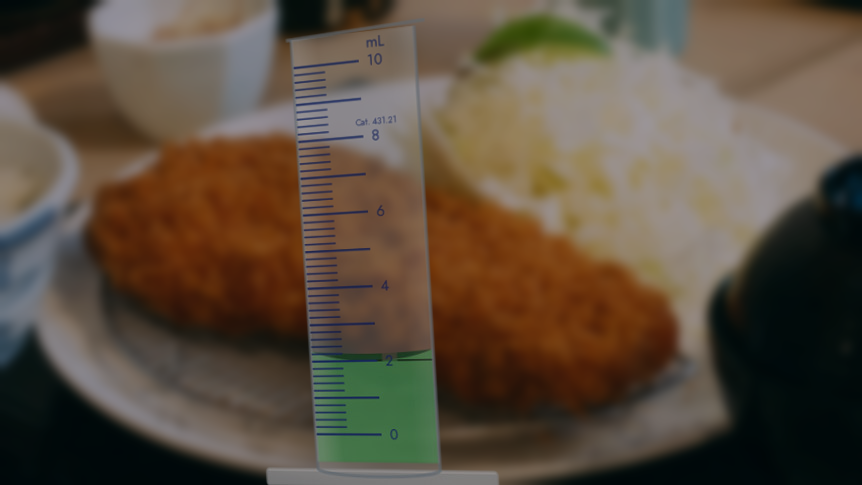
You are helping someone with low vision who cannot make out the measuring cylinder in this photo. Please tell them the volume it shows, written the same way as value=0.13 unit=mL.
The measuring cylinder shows value=2 unit=mL
